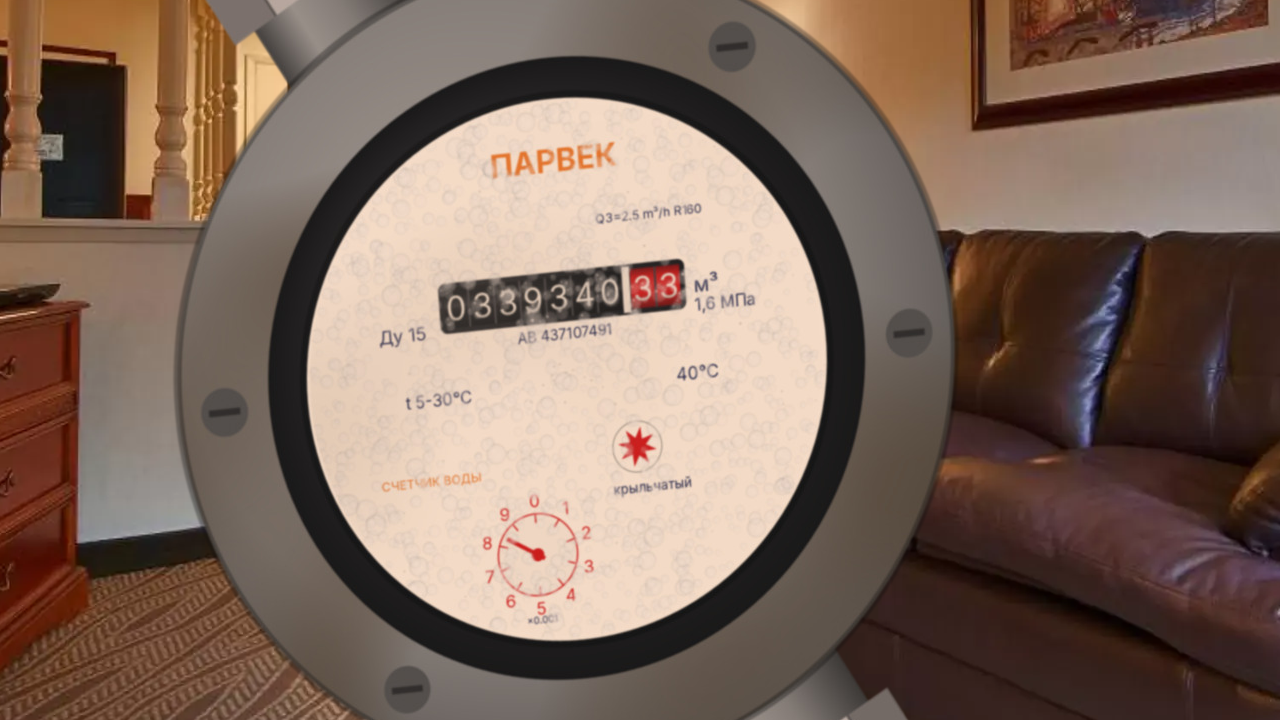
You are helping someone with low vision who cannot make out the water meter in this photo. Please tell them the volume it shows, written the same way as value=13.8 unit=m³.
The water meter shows value=339340.338 unit=m³
